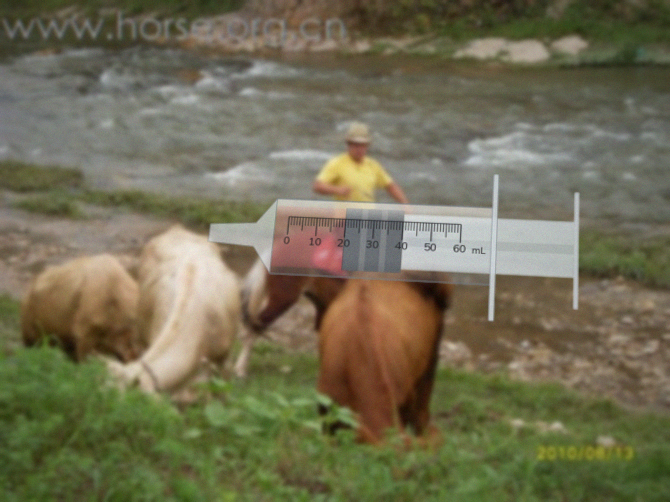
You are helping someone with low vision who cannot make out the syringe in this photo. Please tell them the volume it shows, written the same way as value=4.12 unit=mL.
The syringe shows value=20 unit=mL
